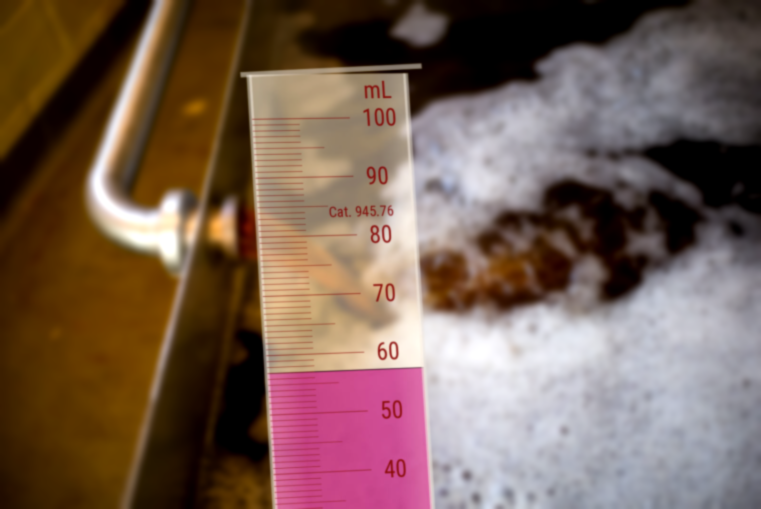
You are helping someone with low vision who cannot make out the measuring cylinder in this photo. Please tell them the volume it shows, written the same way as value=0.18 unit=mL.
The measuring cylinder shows value=57 unit=mL
